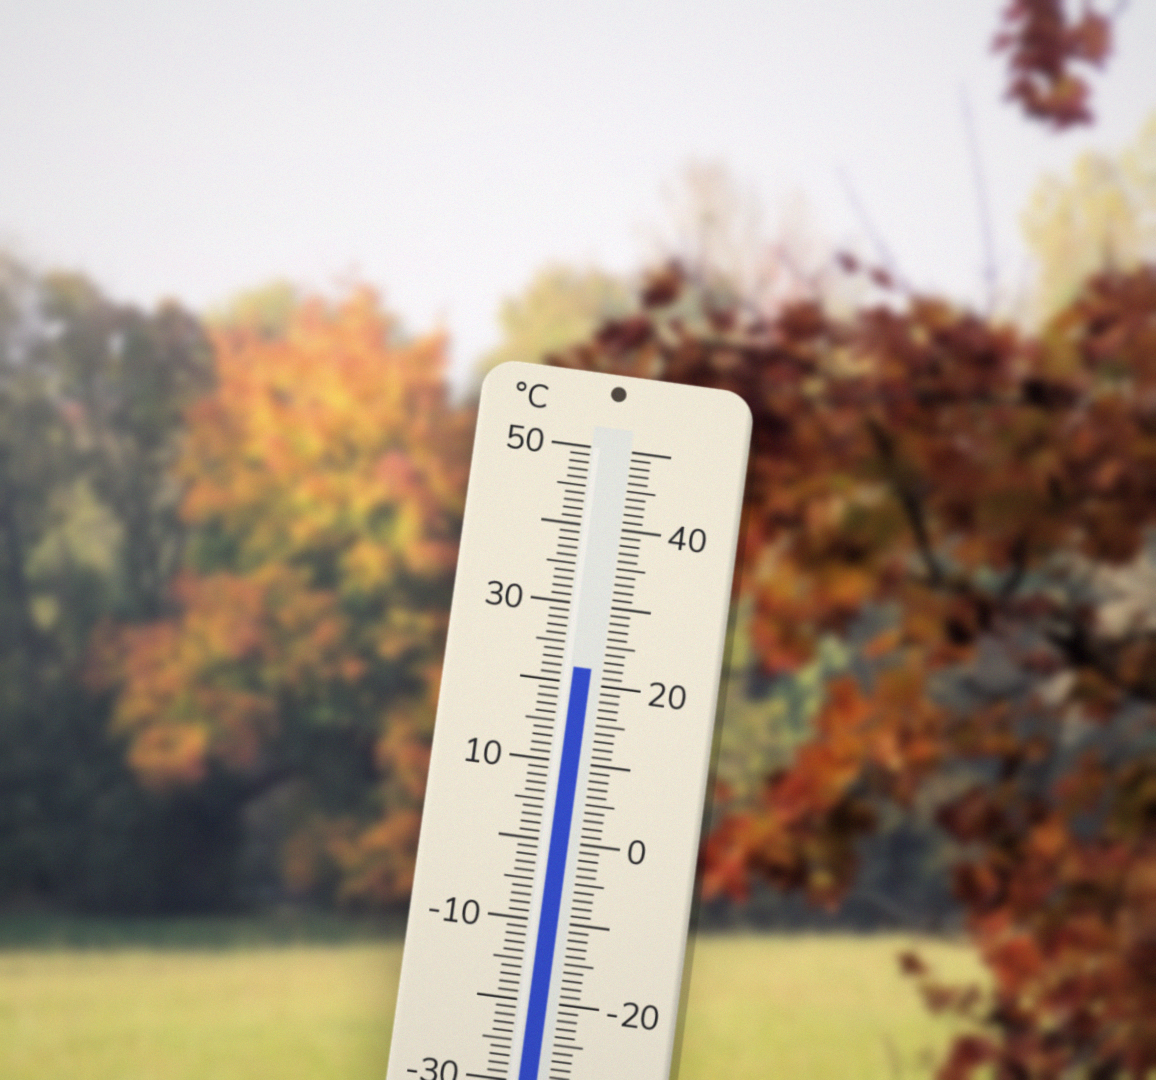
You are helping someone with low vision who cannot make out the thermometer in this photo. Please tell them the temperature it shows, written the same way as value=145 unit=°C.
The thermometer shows value=22 unit=°C
